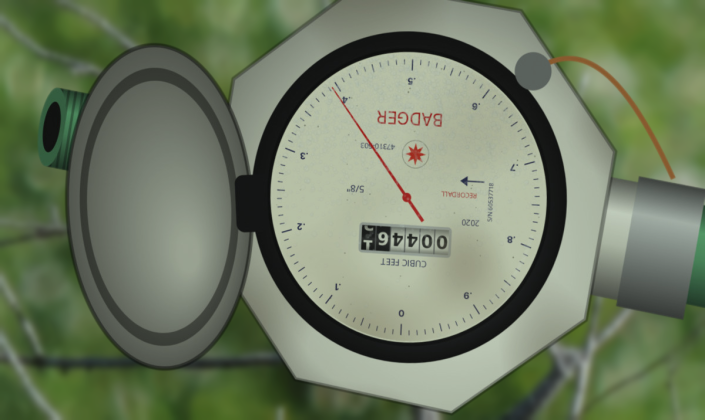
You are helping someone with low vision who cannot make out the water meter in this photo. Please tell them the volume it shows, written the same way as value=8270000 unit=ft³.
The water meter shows value=4461.39 unit=ft³
